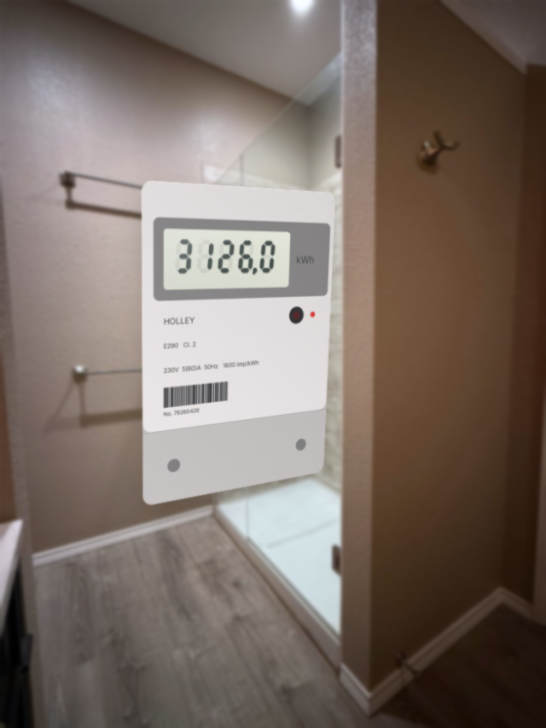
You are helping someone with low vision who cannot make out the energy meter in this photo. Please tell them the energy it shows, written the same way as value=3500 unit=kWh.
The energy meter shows value=3126.0 unit=kWh
